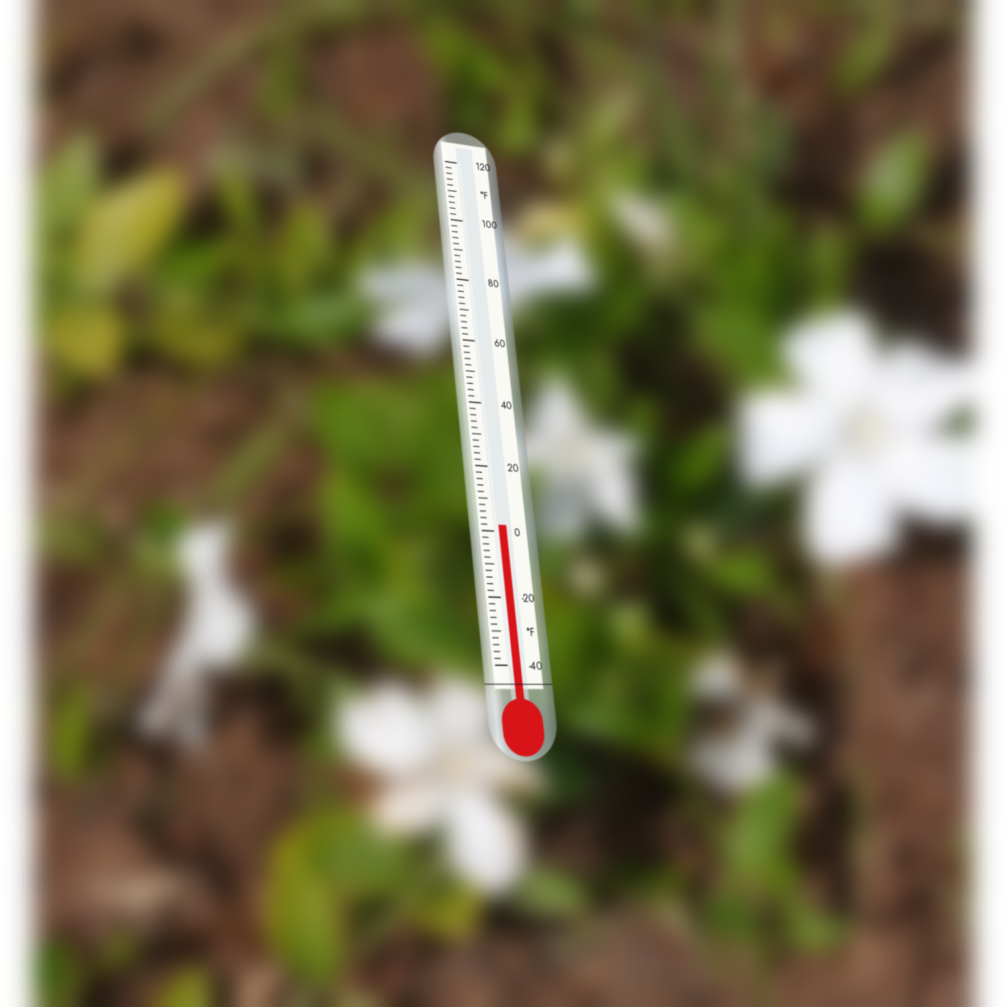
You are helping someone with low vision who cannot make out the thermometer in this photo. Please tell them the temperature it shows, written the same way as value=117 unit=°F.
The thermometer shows value=2 unit=°F
